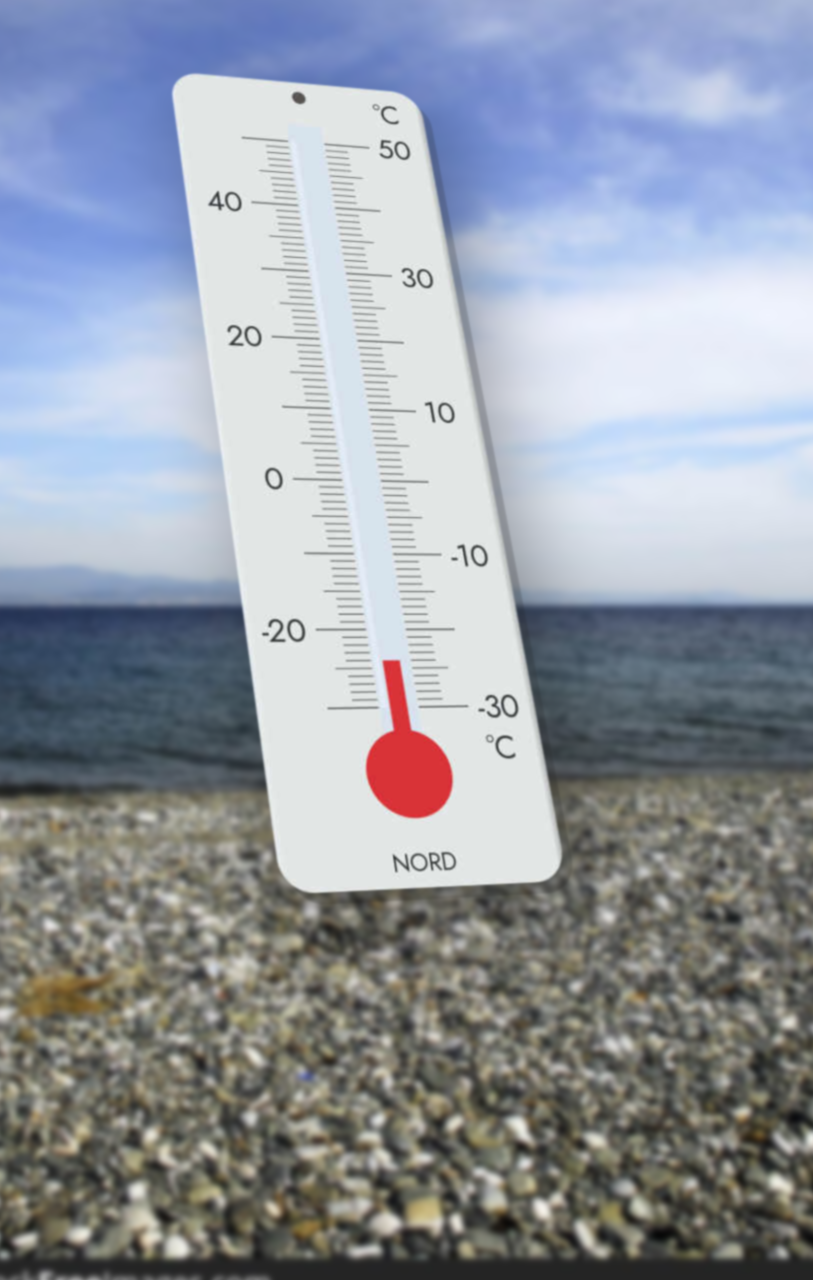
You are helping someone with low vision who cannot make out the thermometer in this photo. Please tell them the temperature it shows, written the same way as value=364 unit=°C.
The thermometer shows value=-24 unit=°C
